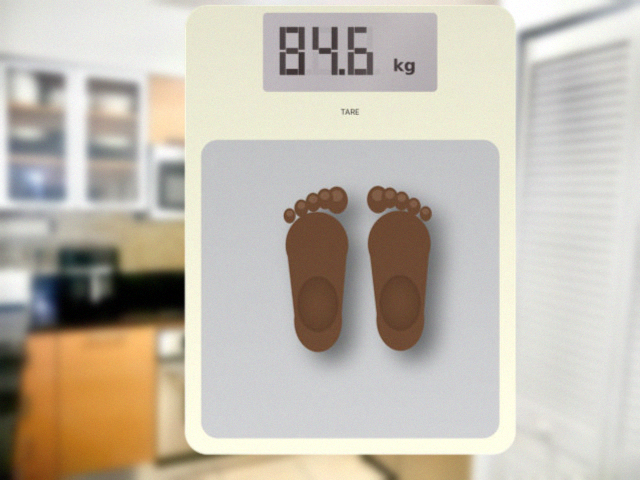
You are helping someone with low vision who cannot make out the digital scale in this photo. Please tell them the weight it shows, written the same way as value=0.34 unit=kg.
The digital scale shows value=84.6 unit=kg
